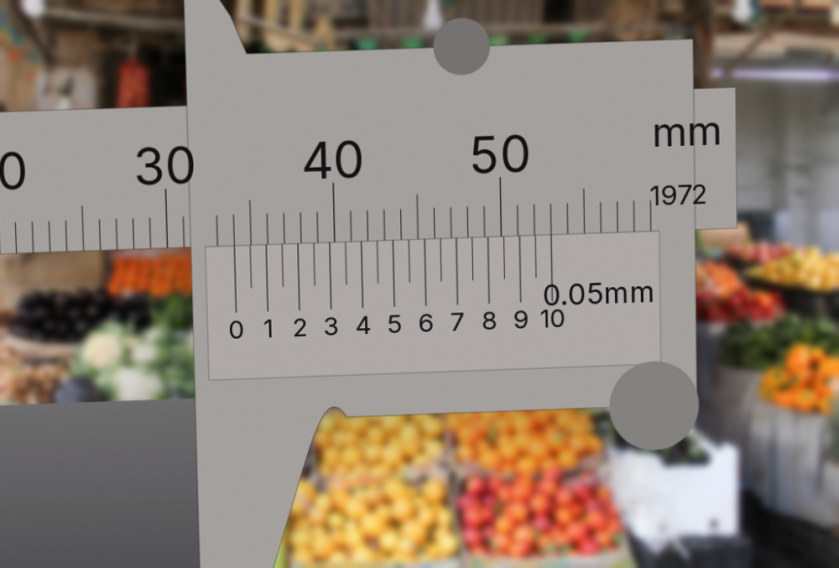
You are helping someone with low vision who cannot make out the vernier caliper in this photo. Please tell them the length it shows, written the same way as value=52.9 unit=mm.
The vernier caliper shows value=34.0 unit=mm
